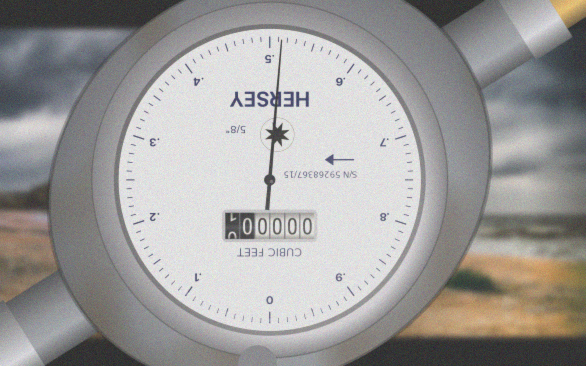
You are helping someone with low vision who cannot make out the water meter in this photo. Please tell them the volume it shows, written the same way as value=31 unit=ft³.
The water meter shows value=0.51 unit=ft³
